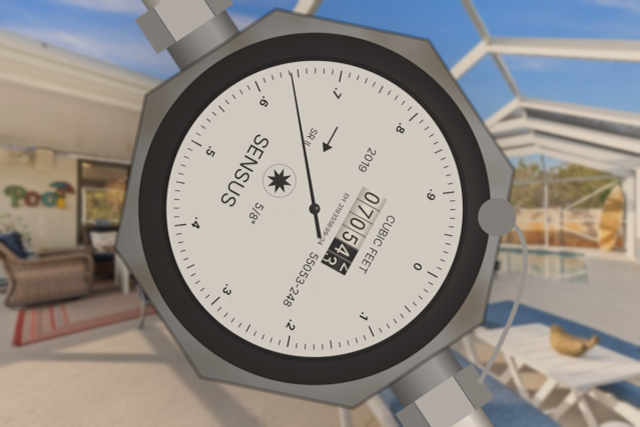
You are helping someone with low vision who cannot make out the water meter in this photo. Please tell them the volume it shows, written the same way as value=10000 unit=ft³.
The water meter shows value=70542.64 unit=ft³
